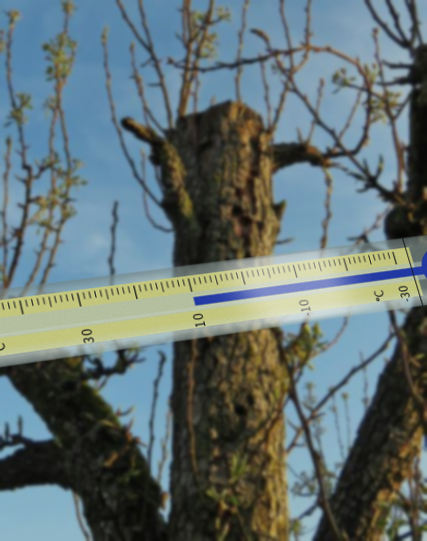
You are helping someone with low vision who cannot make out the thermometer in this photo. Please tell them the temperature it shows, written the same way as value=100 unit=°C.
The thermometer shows value=10 unit=°C
